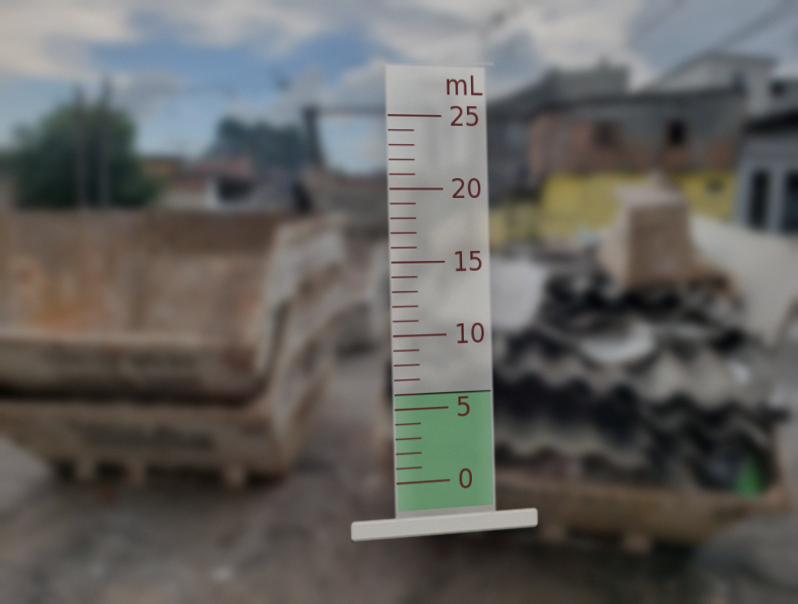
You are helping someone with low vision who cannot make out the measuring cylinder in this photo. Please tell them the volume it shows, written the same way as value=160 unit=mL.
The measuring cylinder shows value=6 unit=mL
